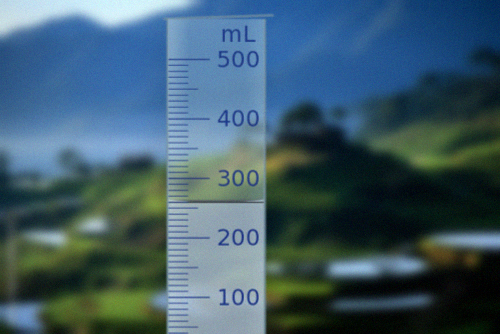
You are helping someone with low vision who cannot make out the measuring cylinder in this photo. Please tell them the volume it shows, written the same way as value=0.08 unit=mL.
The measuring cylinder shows value=260 unit=mL
